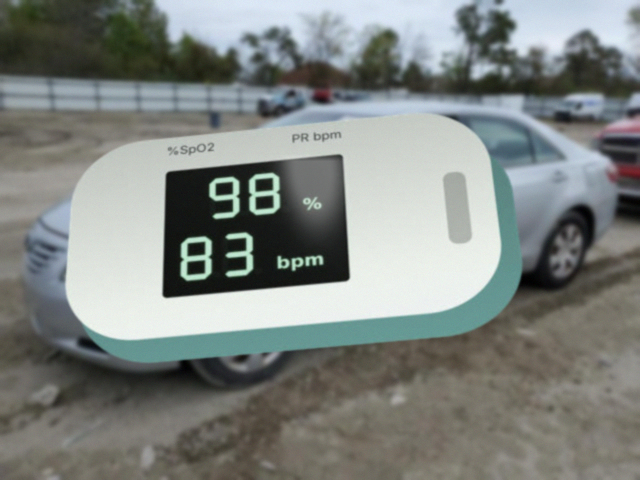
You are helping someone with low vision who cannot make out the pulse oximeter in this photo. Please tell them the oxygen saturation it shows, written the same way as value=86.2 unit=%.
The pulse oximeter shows value=98 unit=%
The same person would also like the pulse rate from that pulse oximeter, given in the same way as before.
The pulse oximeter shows value=83 unit=bpm
